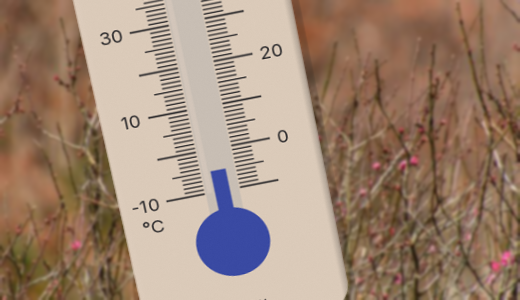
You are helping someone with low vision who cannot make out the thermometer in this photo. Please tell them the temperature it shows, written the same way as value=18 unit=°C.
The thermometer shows value=-5 unit=°C
